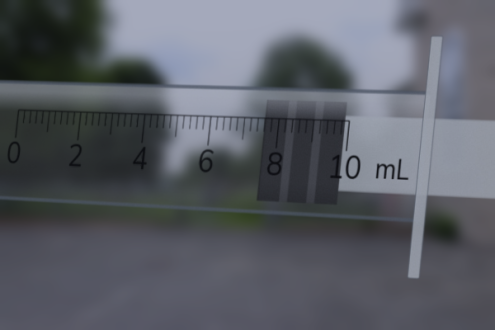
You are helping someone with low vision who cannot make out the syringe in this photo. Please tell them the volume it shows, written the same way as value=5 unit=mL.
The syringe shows value=7.6 unit=mL
